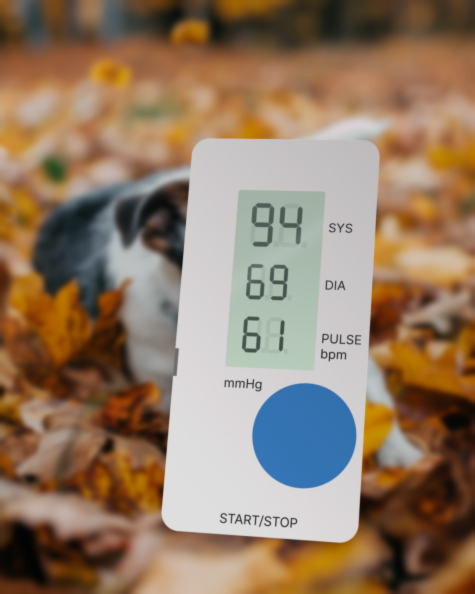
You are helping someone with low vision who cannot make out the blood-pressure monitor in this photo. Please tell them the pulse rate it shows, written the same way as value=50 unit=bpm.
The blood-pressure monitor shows value=61 unit=bpm
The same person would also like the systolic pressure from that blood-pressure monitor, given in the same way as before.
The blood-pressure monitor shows value=94 unit=mmHg
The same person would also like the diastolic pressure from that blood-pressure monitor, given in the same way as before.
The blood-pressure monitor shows value=69 unit=mmHg
